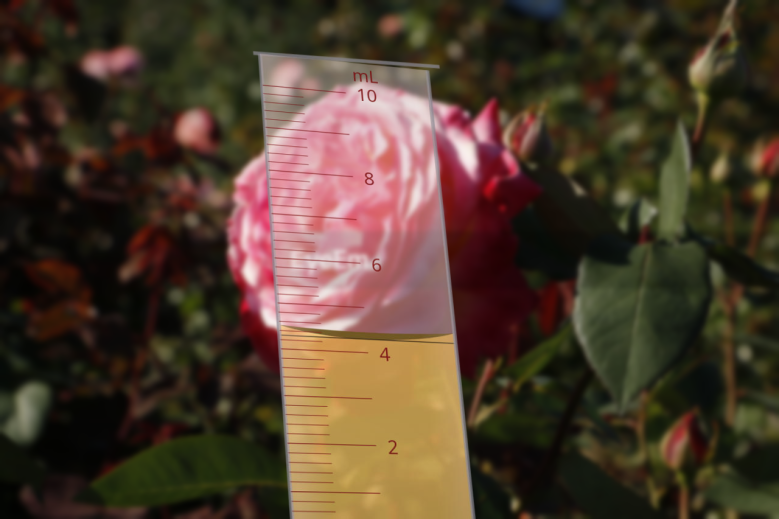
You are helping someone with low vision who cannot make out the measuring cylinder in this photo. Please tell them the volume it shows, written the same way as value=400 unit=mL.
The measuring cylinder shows value=4.3 unit=mL
